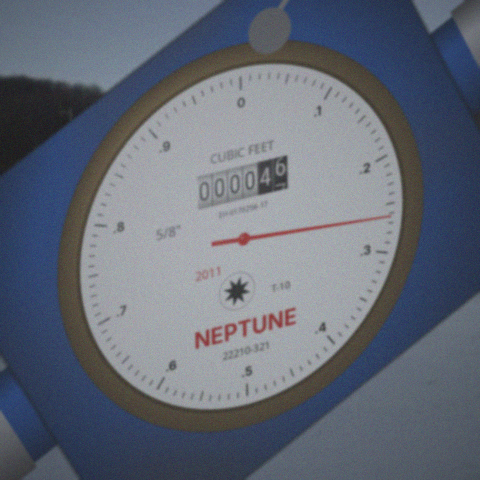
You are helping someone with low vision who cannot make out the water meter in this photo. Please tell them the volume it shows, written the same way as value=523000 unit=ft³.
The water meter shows value=46.26 unit=ft³
